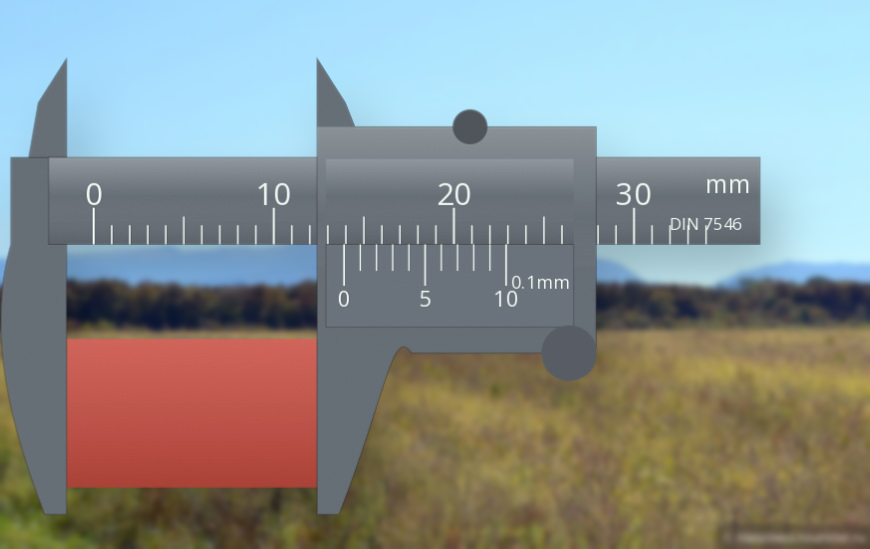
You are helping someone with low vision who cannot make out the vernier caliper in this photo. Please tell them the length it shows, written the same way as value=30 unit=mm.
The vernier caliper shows value=13.9 unit=mm
